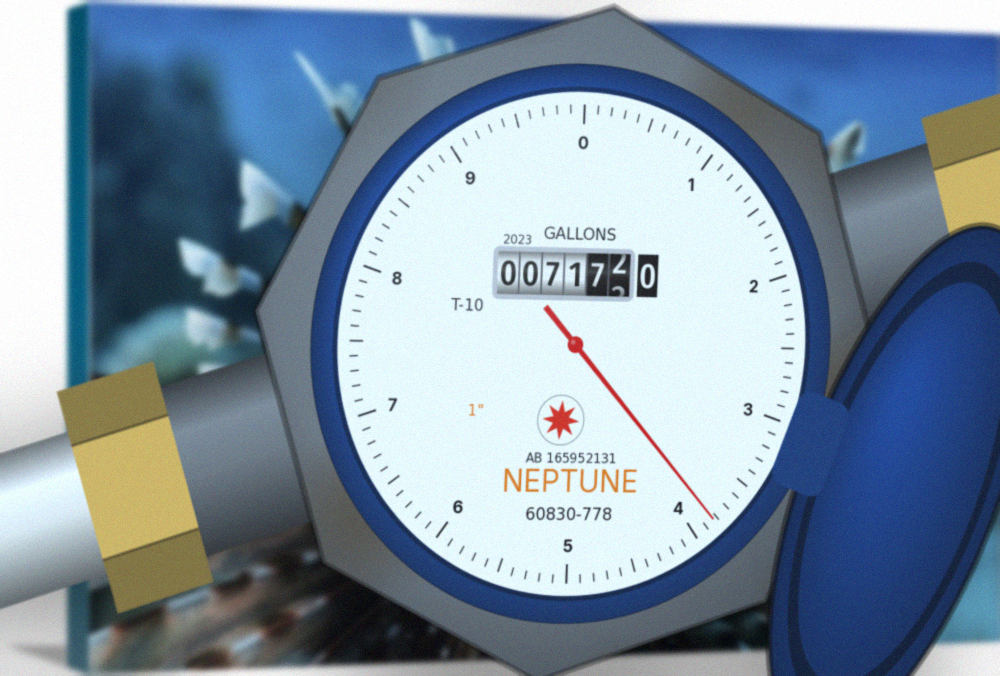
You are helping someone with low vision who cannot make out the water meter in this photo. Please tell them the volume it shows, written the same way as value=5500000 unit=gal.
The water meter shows value=71723.8 unit=gal
